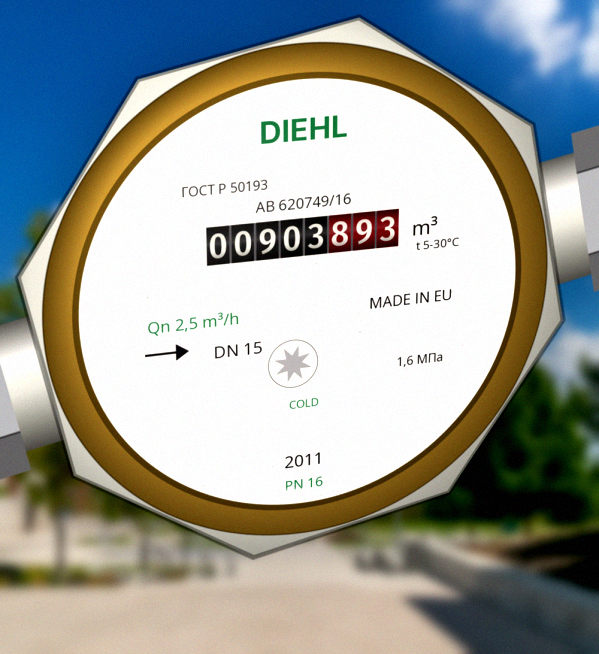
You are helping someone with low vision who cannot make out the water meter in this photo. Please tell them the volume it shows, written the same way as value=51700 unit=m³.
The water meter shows value=903.893 unit=m³
